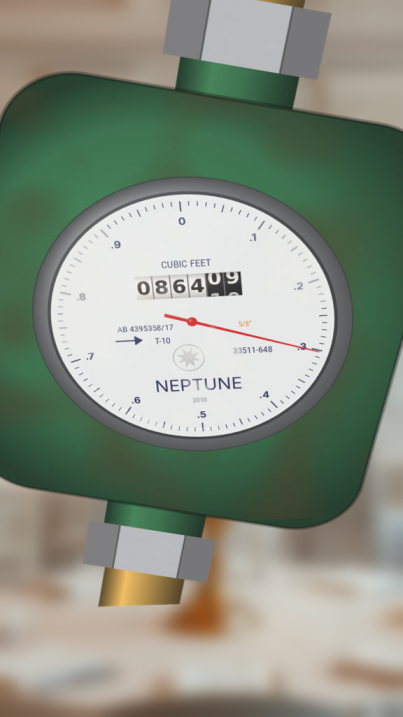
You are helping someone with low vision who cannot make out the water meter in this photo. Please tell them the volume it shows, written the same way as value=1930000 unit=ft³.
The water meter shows value=86409.30 unit=ft³
